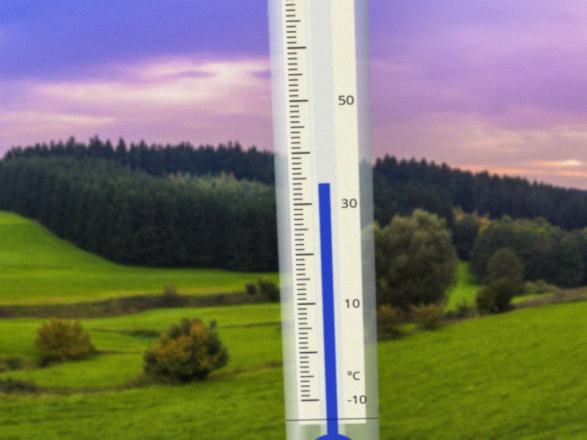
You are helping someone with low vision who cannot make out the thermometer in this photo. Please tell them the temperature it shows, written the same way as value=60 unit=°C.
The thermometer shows value=34 unit=°C
